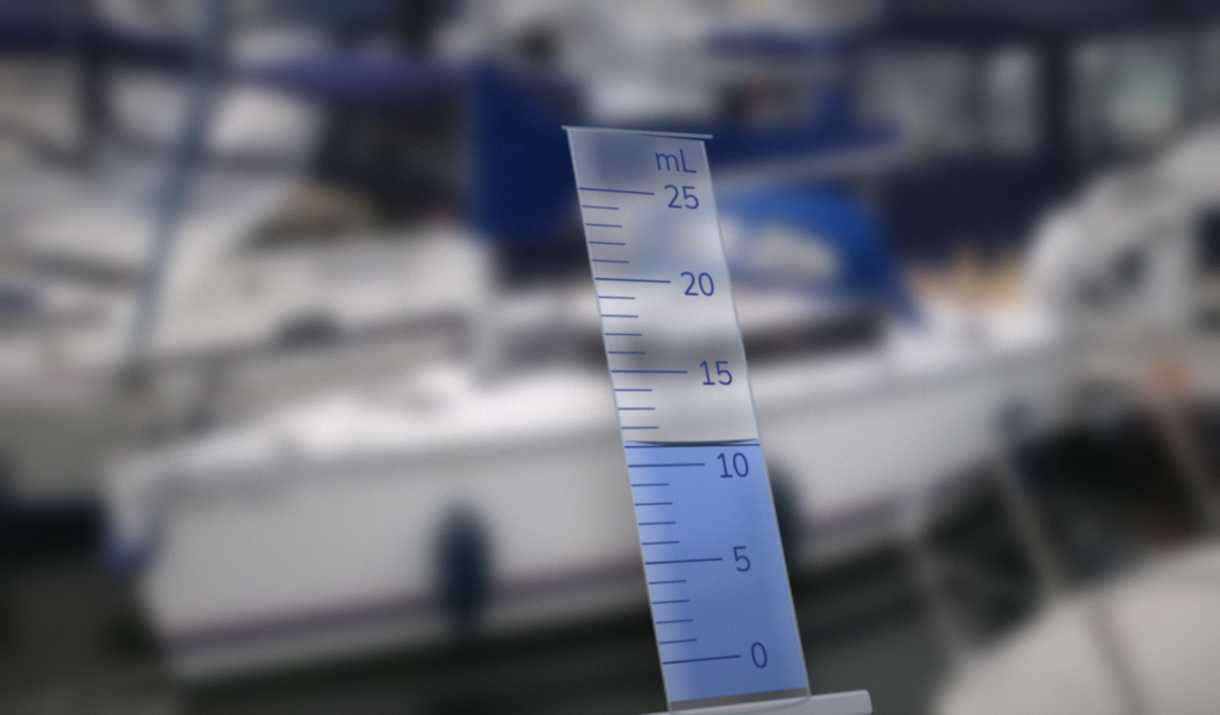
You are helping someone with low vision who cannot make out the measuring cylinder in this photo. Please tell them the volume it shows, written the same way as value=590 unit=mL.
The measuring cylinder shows value=11 unit=mL
